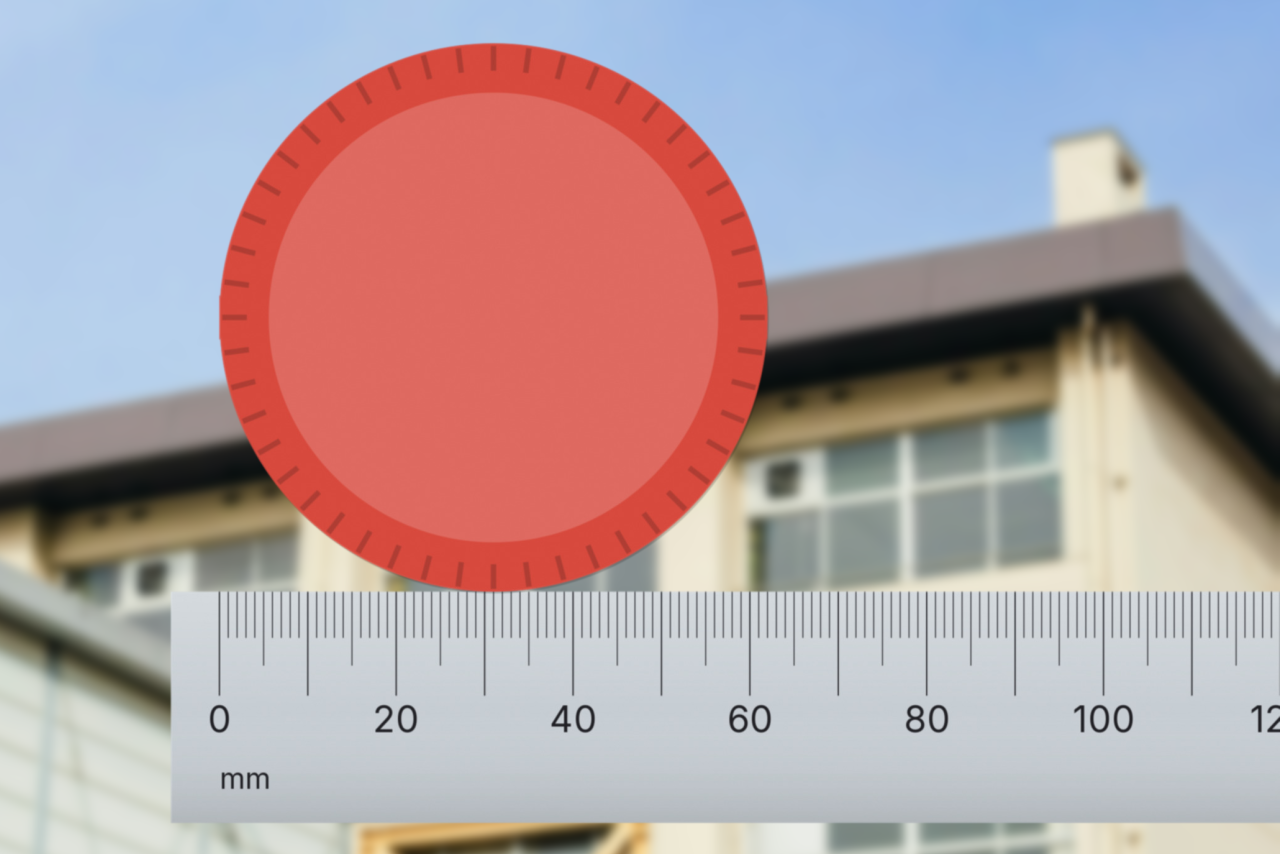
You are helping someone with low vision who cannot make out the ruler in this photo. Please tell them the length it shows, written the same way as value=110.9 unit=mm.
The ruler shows value=62 unit=mm
